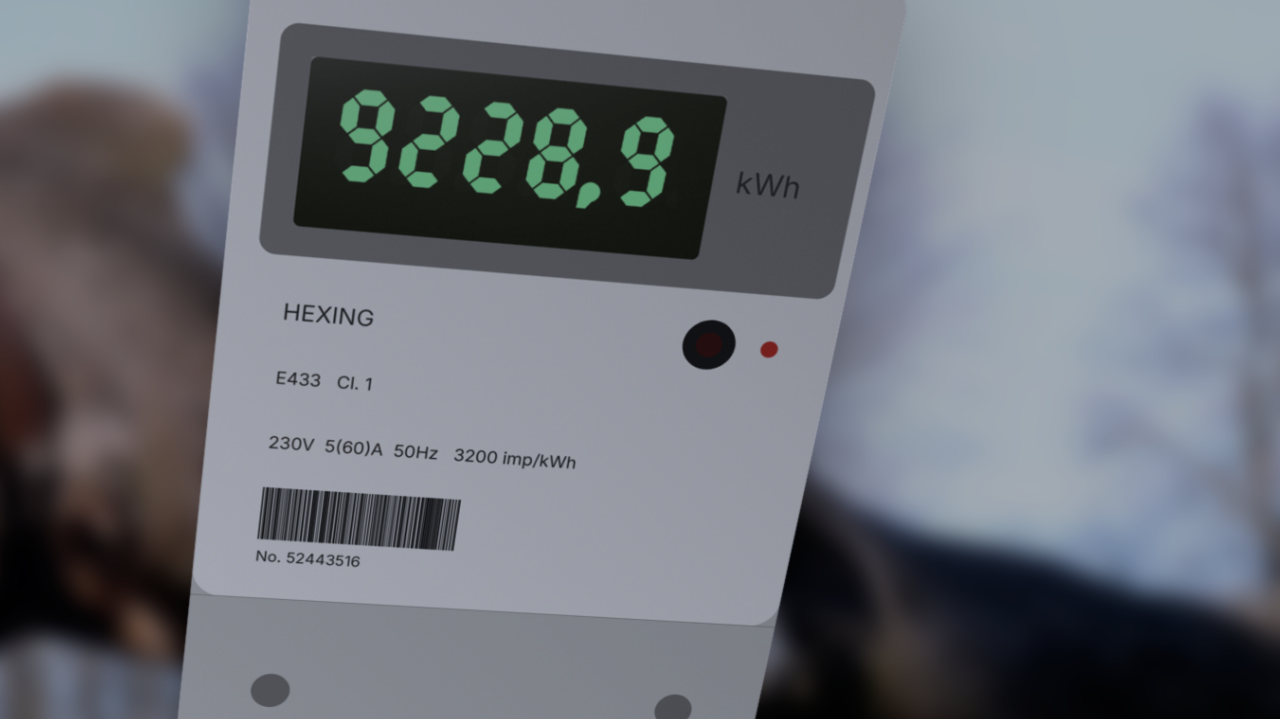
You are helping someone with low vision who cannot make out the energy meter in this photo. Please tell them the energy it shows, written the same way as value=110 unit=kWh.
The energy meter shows value=9228.9 unit=kWh
